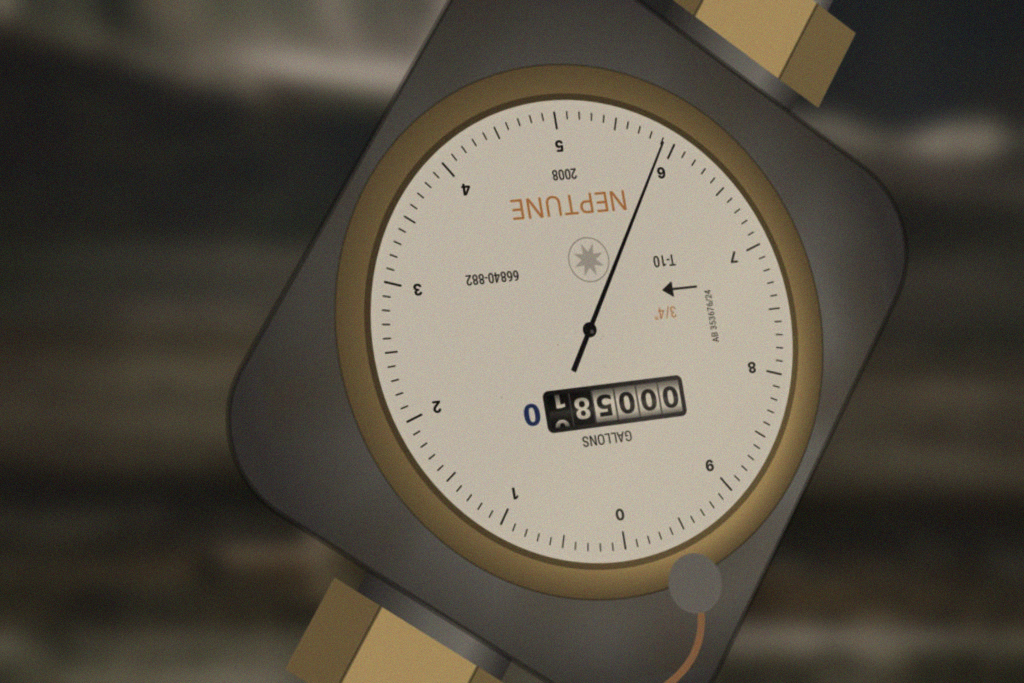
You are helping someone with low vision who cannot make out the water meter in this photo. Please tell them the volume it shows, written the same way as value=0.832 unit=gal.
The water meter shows value=5805.9 unit=gal
